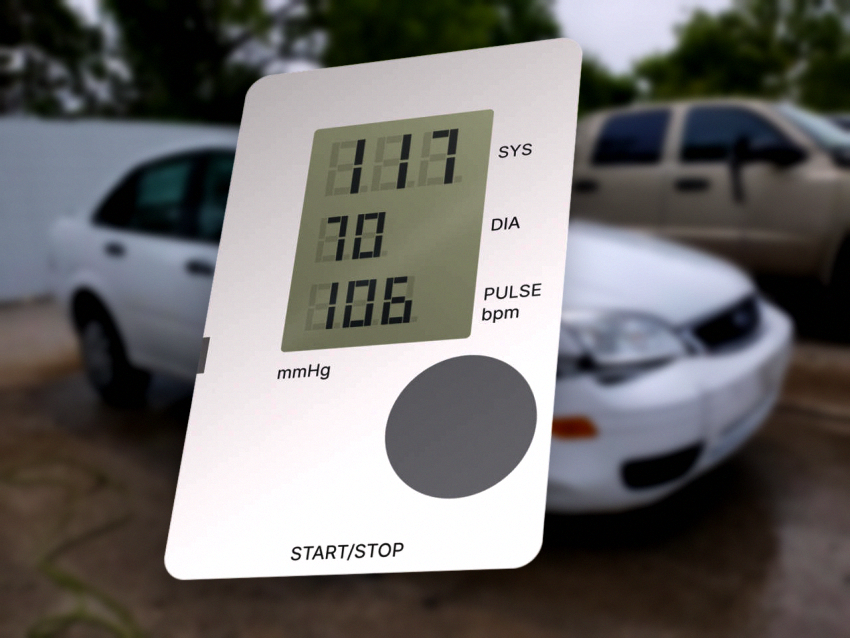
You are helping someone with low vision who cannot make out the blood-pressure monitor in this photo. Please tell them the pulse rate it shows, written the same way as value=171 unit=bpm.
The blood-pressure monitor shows value=106 unit=bpm
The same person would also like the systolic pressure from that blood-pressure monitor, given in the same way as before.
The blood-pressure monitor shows value=117 unit=mmHg
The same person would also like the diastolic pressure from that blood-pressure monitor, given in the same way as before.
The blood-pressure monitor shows value=70 unit=mmHg
